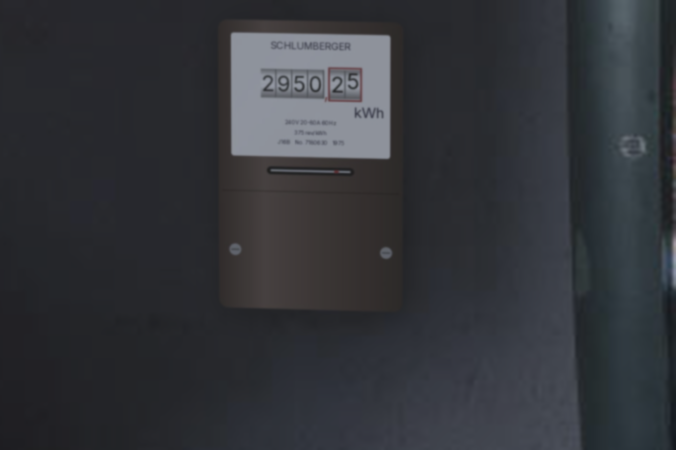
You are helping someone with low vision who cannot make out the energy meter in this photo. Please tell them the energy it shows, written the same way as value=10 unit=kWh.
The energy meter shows value=2950.25 unit=kWh
